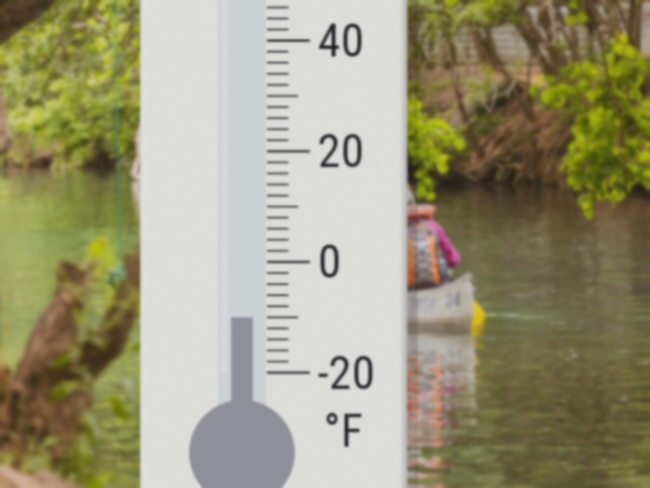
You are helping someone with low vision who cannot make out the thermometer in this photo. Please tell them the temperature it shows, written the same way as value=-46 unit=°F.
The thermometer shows value=-10 unit=°F
